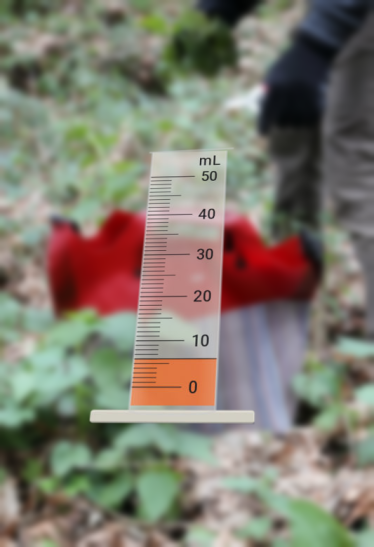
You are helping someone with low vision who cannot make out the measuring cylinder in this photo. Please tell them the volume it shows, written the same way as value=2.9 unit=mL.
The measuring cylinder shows value=6 unit=mL
